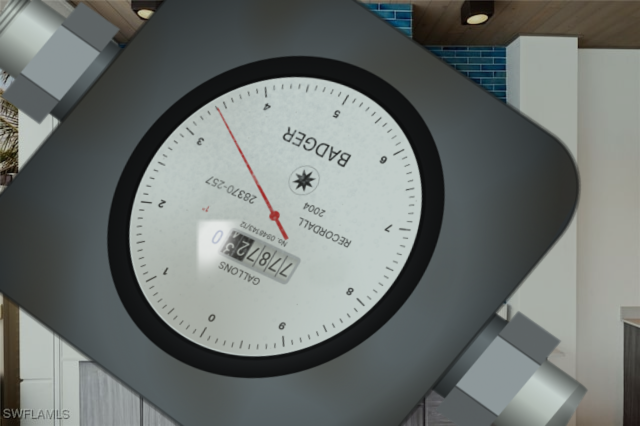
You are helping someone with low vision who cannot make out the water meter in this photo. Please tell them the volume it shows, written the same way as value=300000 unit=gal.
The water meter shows value=7787233.4 unit=gal
